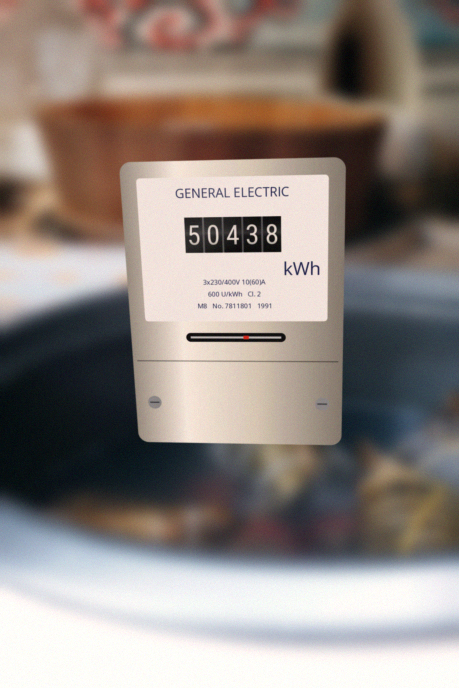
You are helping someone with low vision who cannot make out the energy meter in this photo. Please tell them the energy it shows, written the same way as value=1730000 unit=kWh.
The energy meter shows value=50438 unit=kWh
